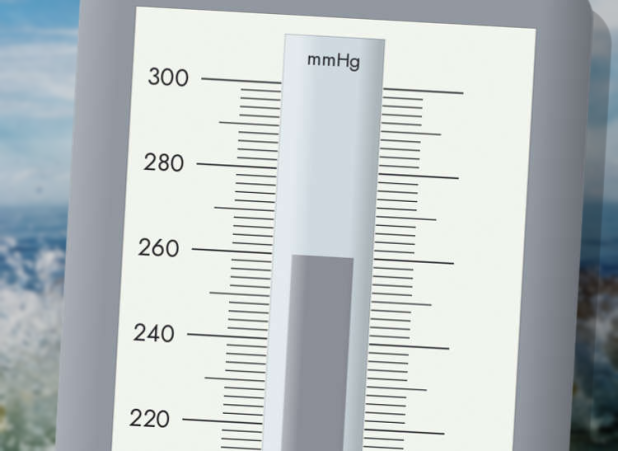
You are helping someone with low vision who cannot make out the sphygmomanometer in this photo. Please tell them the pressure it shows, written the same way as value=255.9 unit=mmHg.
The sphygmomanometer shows value=260 unit=mmHg
